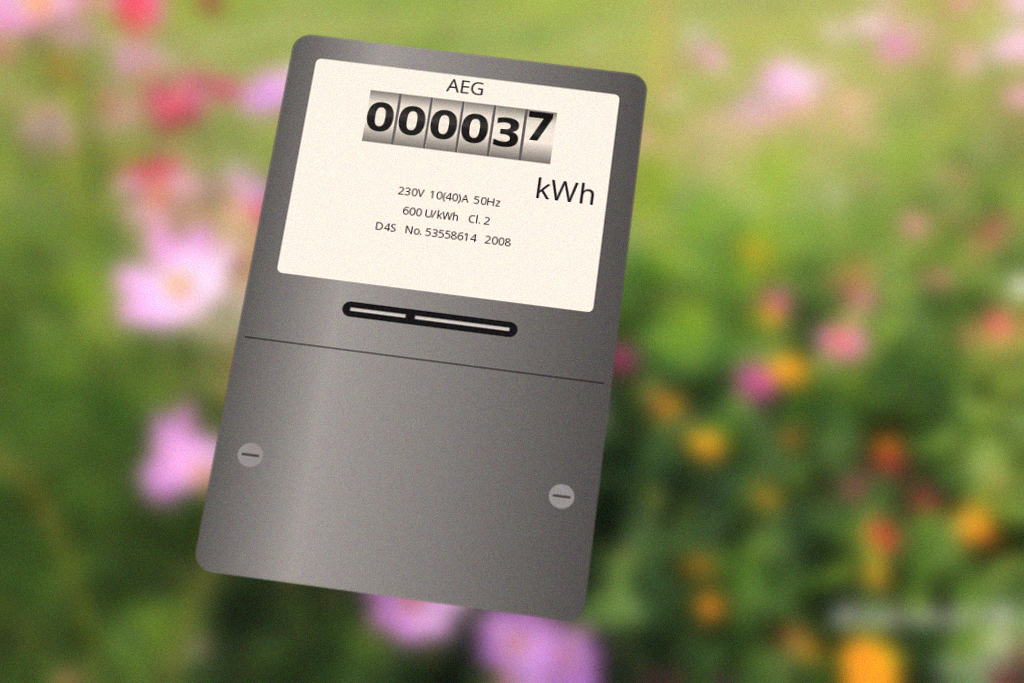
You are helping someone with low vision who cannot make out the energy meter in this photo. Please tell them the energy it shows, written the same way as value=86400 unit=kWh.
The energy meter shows value=37 unit=kWh
